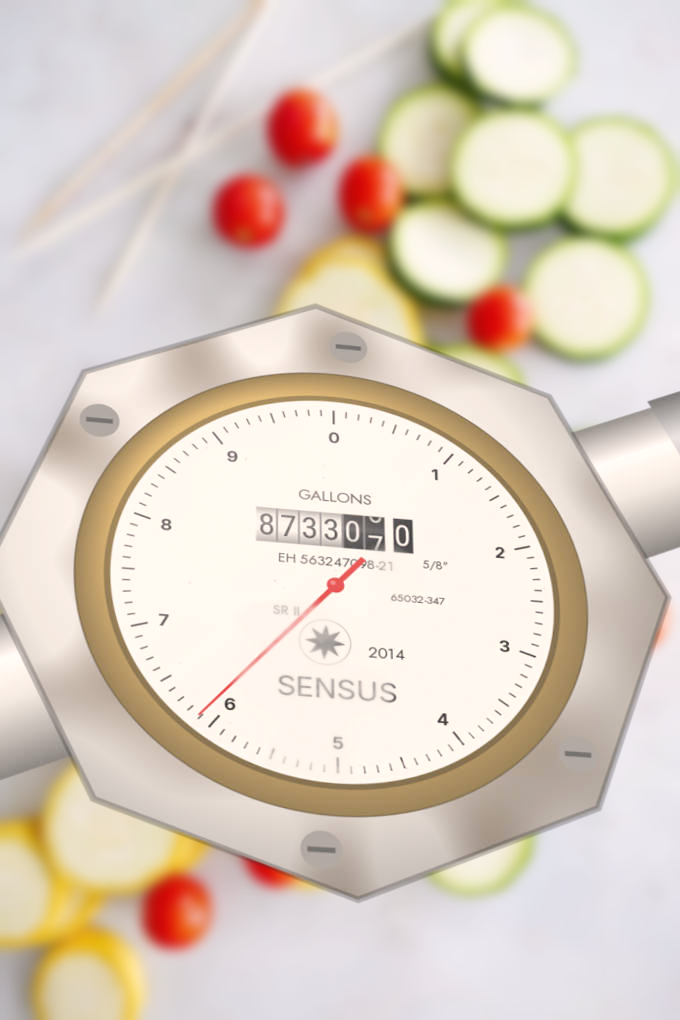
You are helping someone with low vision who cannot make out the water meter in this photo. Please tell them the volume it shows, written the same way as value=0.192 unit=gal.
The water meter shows value=8733066.1 unit=gal
